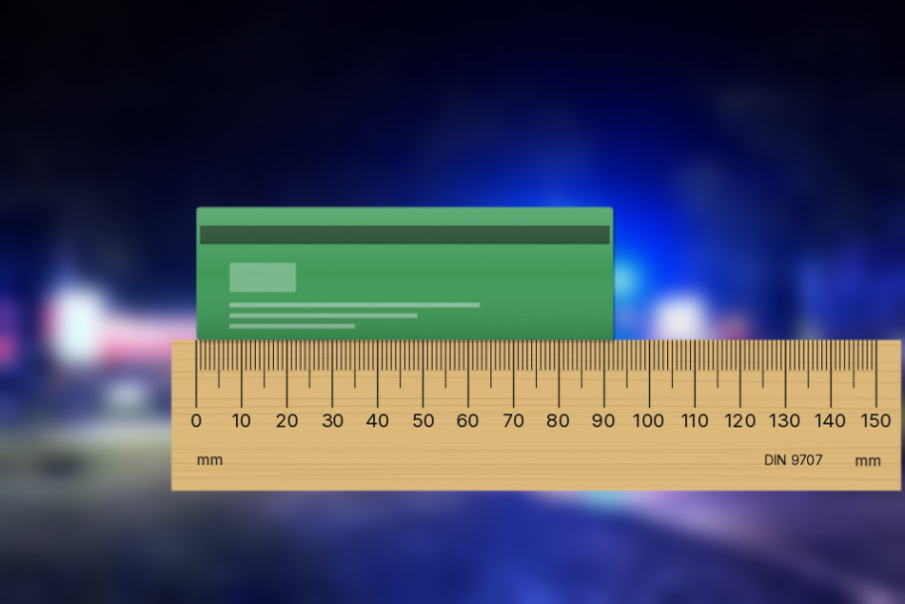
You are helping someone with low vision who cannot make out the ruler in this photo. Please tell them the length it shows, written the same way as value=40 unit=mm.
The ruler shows value=92 unit=mm
